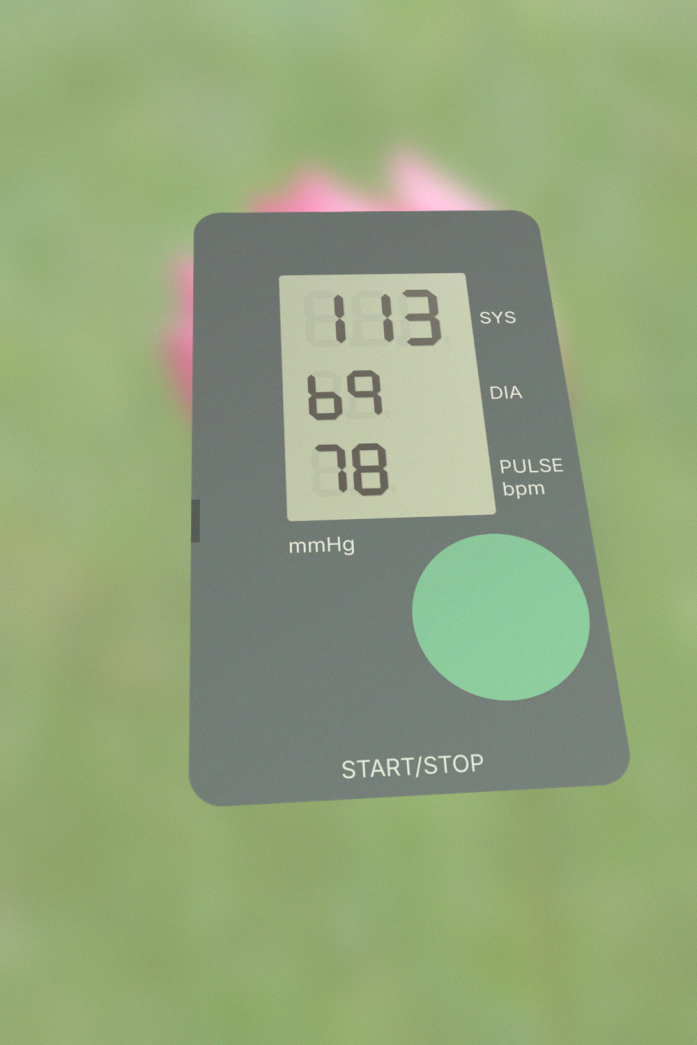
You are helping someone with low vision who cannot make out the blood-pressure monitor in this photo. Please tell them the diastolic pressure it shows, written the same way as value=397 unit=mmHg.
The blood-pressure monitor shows value=69 unit=mmHg
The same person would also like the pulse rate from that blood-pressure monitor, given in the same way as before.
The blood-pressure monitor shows value=78 unit=bpm
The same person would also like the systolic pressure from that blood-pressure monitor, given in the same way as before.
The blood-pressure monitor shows value=113 unit=mmHg
